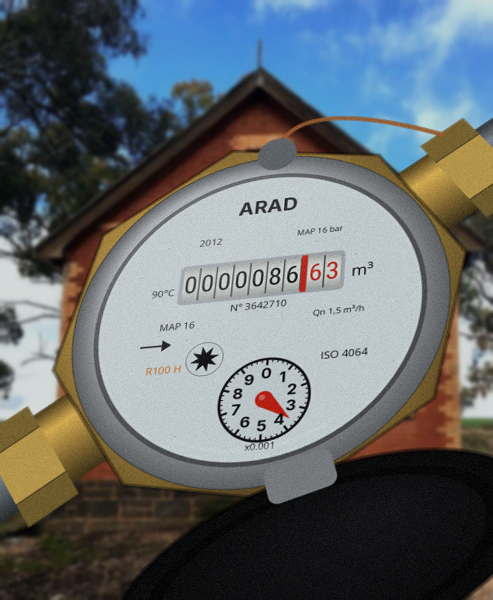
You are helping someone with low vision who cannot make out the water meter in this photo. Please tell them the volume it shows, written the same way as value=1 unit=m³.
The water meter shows value=86.633 unit=m³
